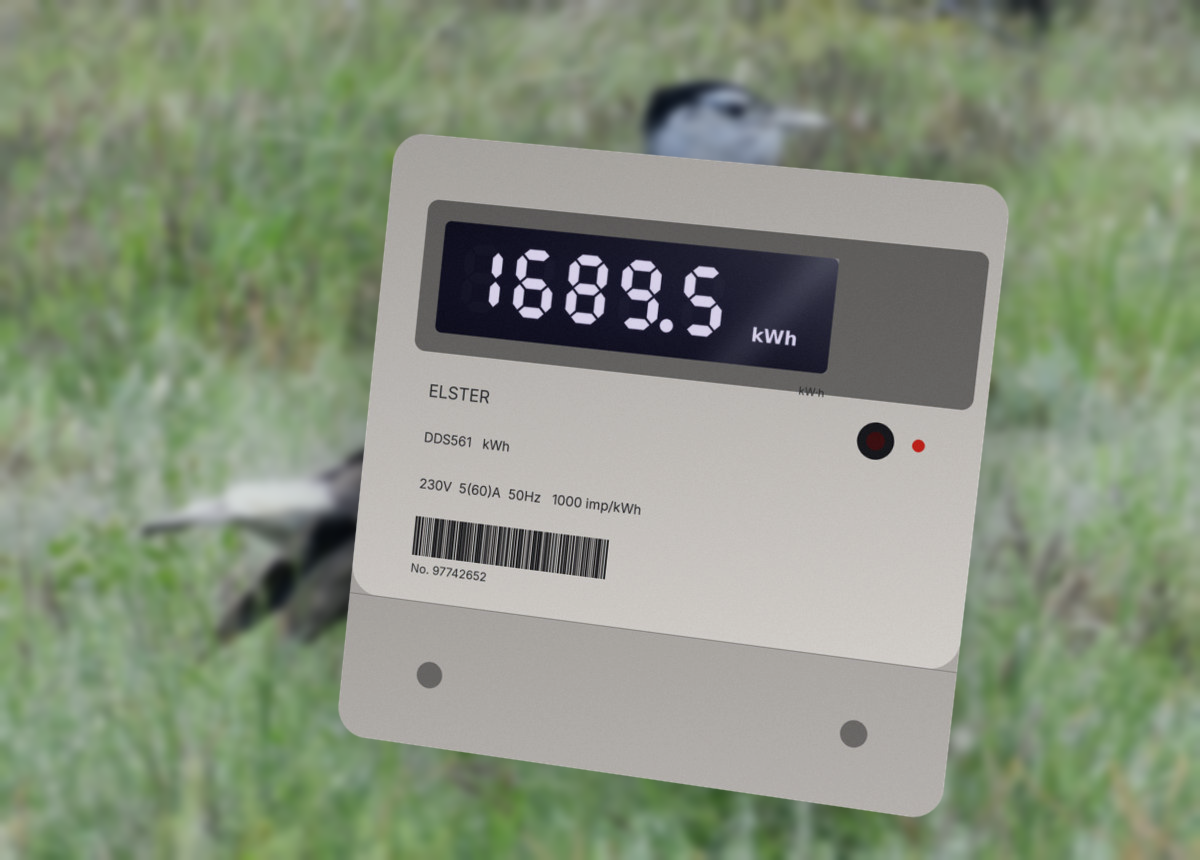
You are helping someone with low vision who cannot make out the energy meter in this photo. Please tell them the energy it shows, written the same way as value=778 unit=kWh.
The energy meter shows value=1689.5 unit=kWh
